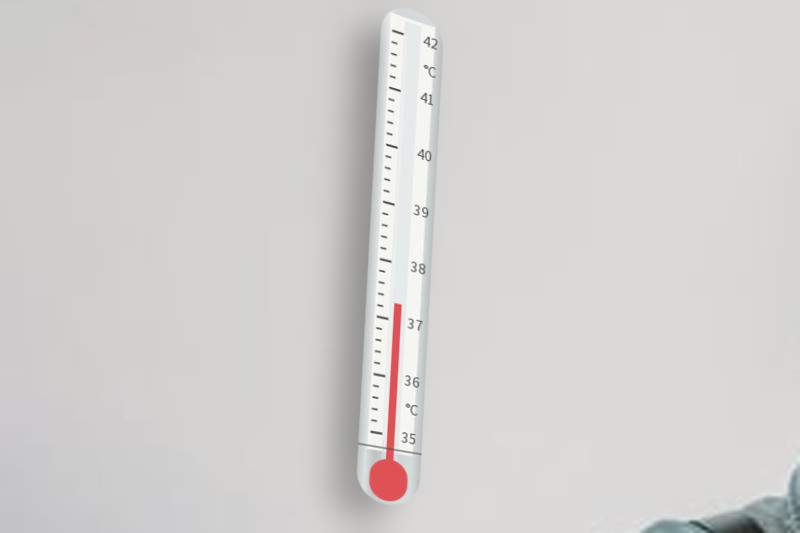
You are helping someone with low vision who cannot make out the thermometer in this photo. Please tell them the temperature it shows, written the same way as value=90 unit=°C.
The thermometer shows value=37.3 unit=°C
